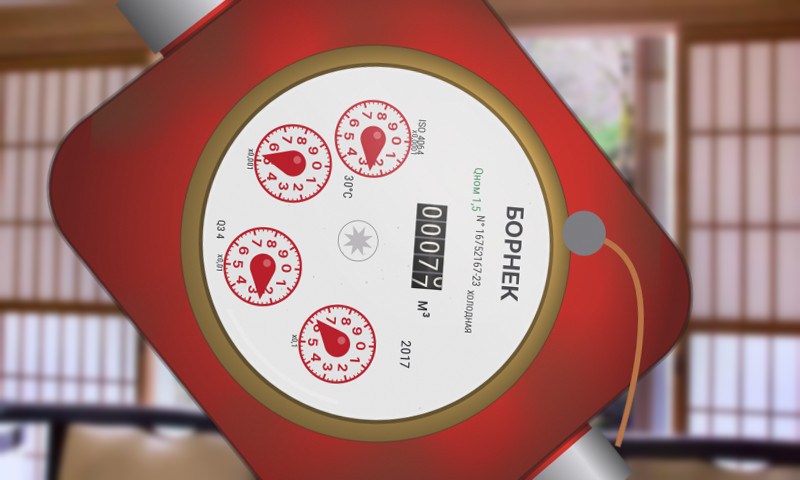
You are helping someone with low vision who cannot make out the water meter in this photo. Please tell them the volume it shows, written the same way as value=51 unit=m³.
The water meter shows value=76.6252 unit=m³
